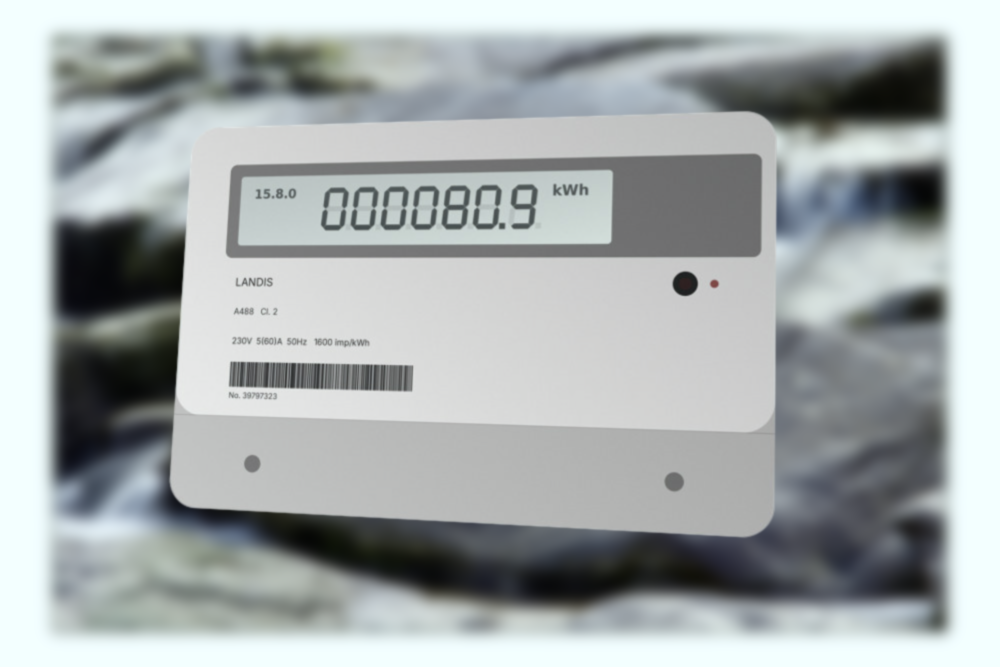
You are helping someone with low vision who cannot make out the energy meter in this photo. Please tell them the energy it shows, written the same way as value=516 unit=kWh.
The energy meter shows value=80.9 unit=kWh
